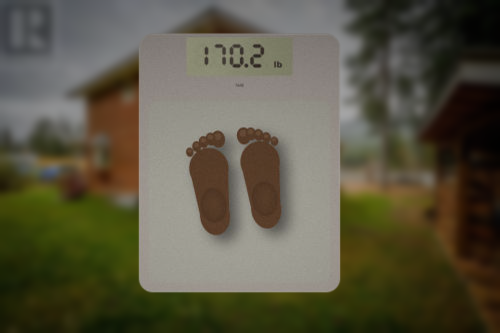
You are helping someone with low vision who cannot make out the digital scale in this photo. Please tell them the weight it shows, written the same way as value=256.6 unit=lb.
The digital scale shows value=170.2 unit=lb
